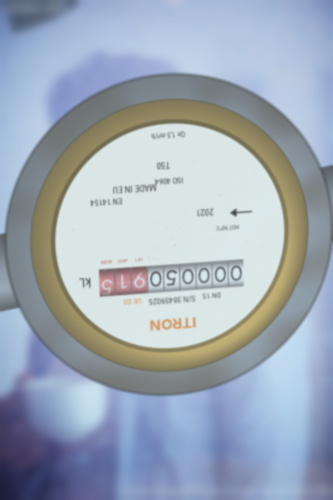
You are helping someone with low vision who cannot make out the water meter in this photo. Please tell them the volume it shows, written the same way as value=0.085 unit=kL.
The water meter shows value=50.915 unit=kL
